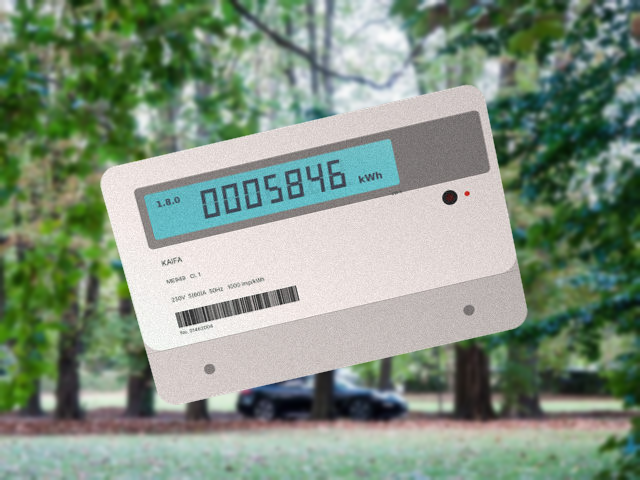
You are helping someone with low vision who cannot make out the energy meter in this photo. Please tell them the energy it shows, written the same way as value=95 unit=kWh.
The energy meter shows value=5846 unit=kWh
